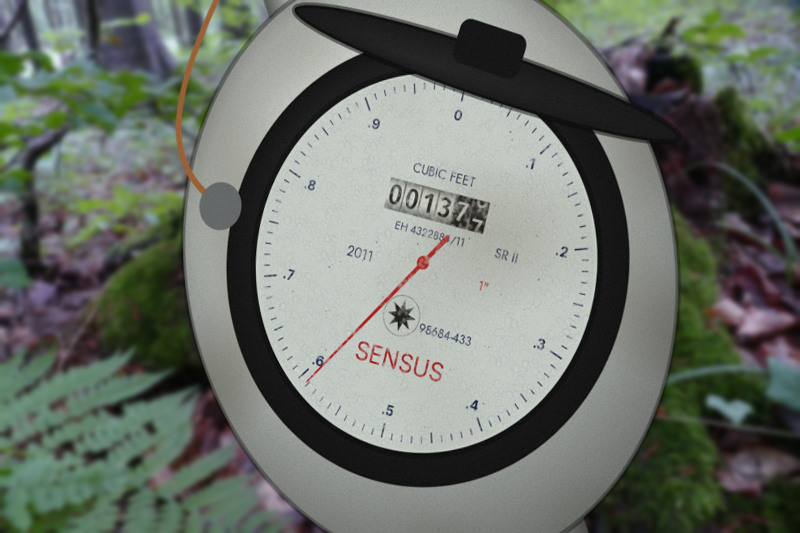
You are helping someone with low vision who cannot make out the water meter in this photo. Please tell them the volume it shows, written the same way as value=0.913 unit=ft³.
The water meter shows value=1376.59 unit=ft³
